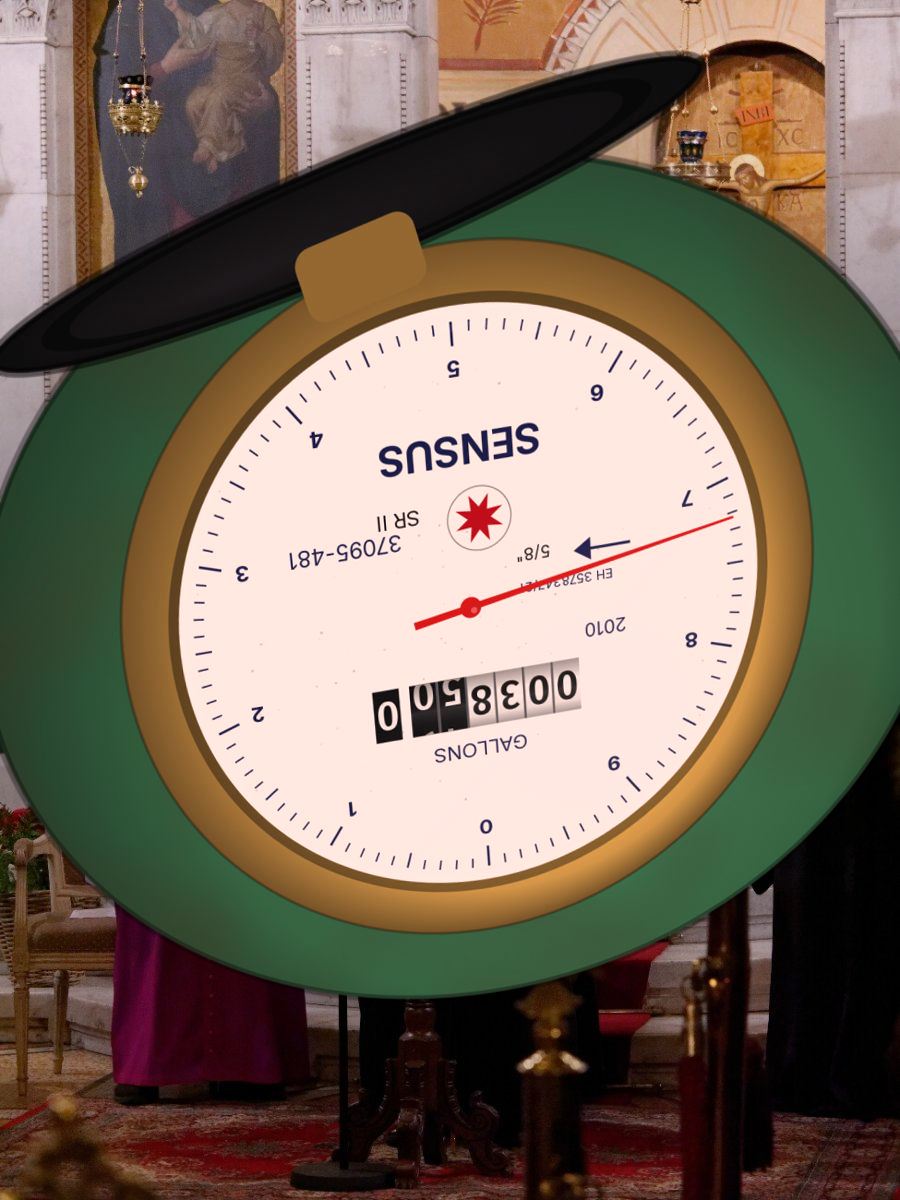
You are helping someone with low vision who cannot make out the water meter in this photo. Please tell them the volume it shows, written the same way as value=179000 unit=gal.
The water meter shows value=38497.2 unit=gal
